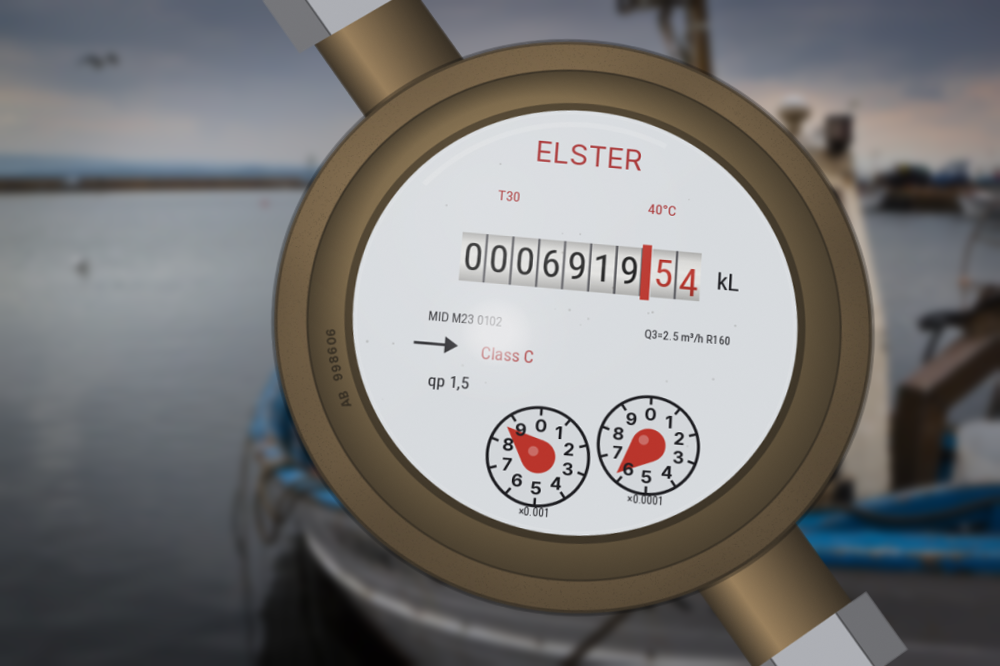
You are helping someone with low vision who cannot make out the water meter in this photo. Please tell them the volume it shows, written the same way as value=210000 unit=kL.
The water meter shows value=6919.5386 unit=kL
